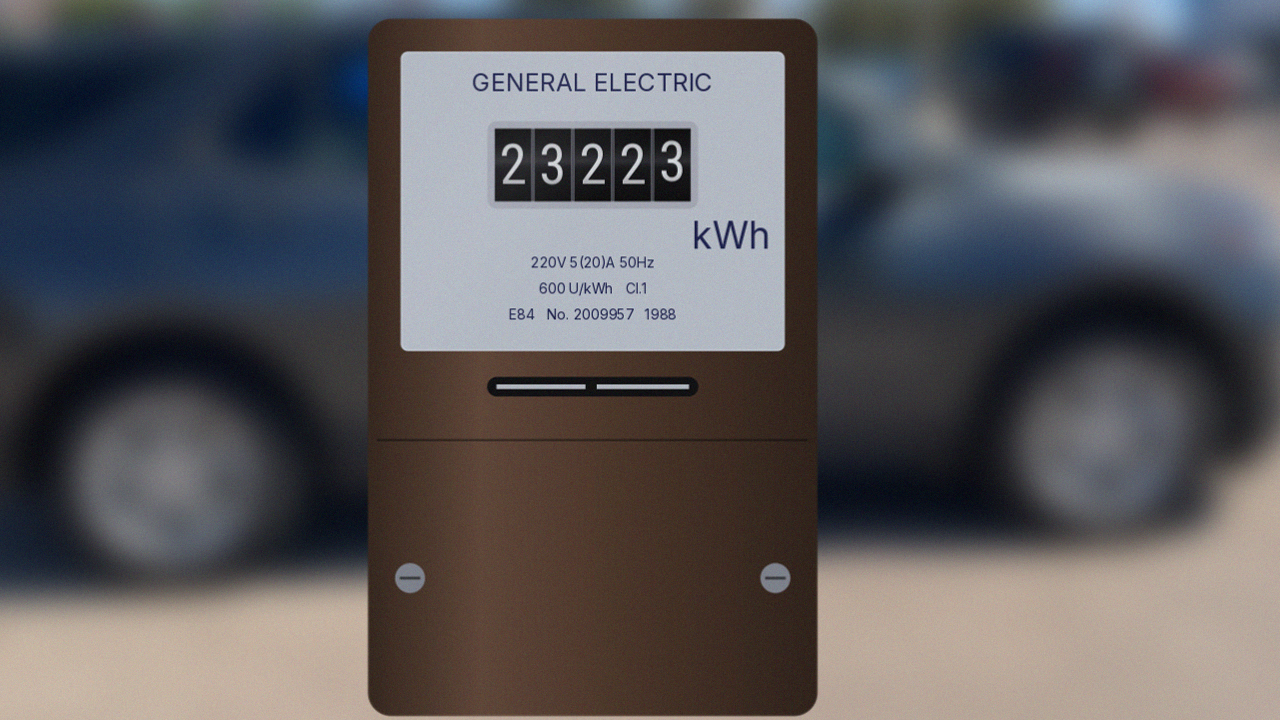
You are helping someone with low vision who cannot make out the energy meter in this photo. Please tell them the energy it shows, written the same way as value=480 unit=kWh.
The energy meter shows value=23223 unit=kWh
